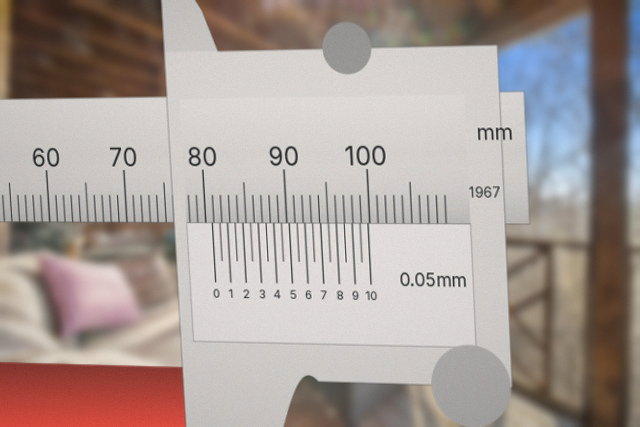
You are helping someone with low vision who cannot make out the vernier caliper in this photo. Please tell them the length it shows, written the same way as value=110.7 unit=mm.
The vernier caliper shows value=80.8 unit=mm
